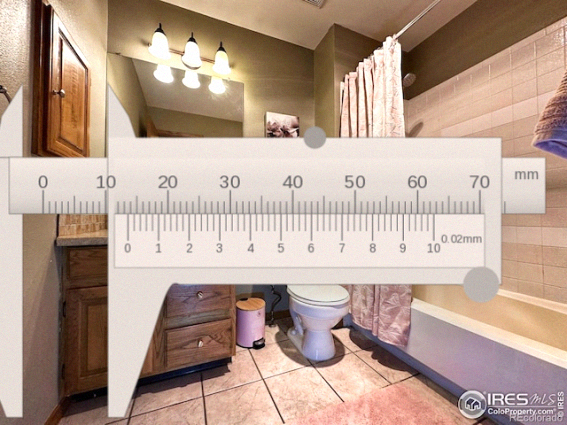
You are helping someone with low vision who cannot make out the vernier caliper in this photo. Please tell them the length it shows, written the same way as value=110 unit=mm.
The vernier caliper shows value=13.6 unit=mm
